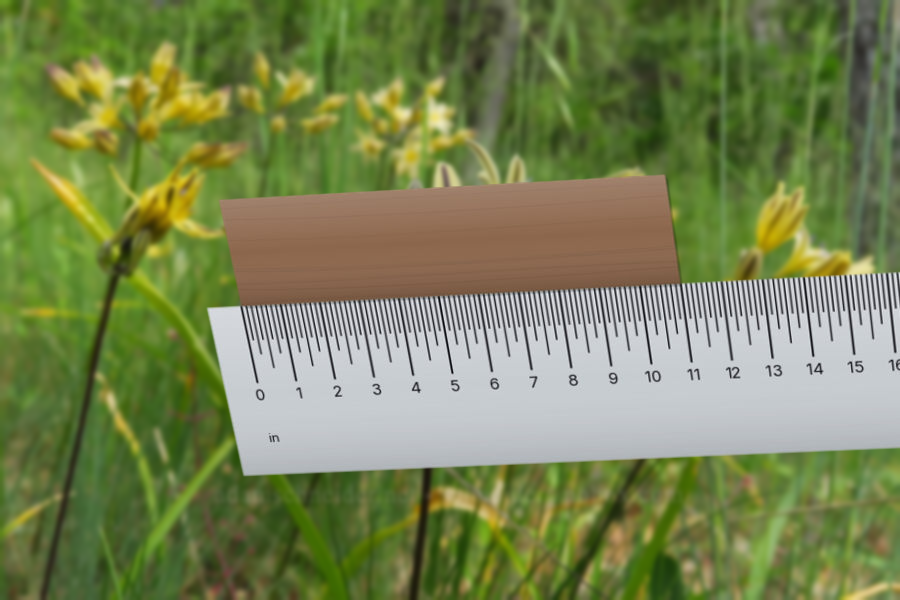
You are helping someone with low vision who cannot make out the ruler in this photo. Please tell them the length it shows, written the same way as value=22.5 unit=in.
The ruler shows value=11 unit=in
